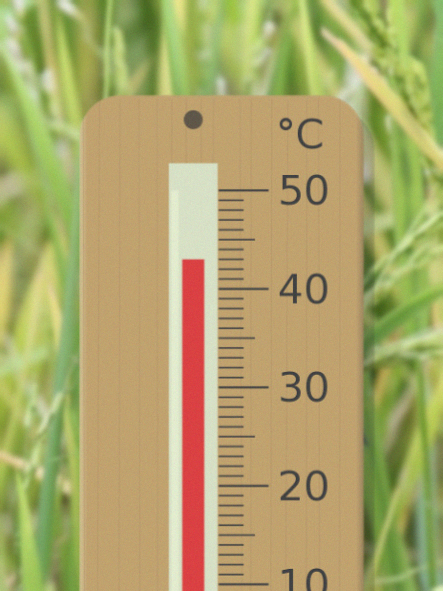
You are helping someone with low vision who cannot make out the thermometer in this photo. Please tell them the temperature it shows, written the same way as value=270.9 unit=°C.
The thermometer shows value=43 unit=°C
